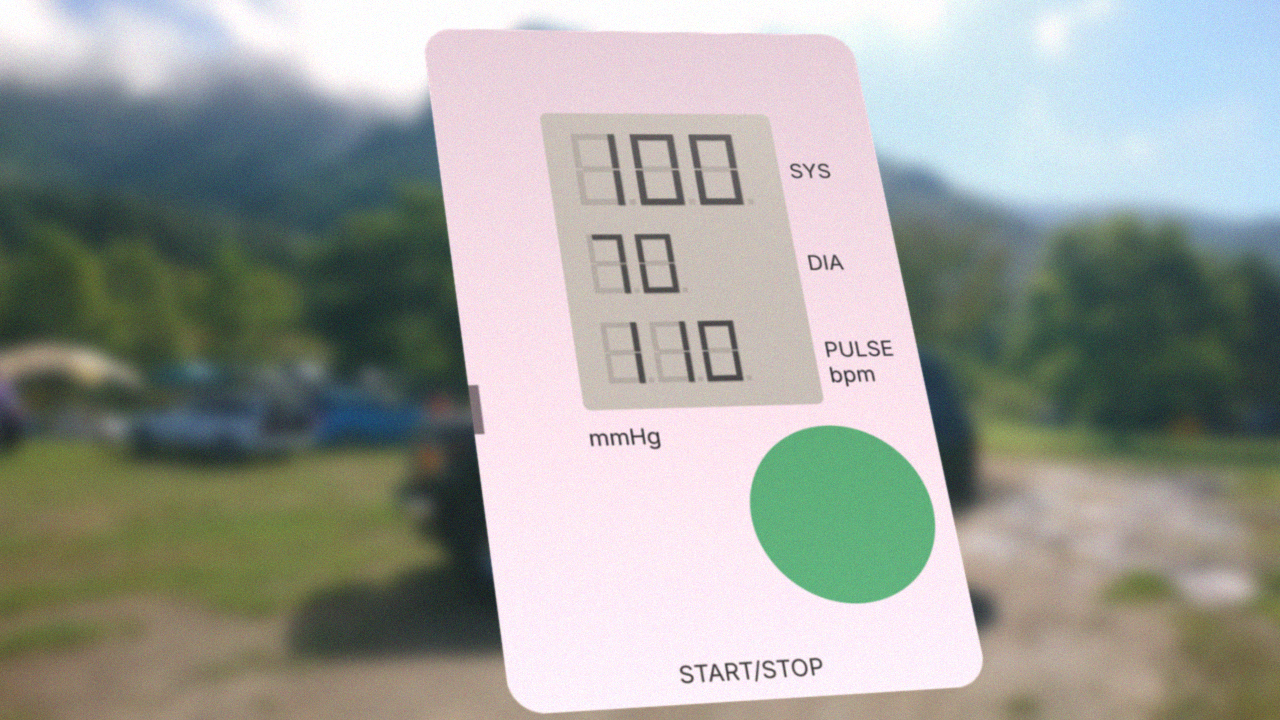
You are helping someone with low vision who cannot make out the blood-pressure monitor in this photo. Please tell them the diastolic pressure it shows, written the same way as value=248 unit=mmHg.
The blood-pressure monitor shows value=70 unit=mmHg
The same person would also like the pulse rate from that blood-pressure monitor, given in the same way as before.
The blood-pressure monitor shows value=110 unit=bpm
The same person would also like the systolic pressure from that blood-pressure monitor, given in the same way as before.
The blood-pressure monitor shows value=100 unit=mmHg
